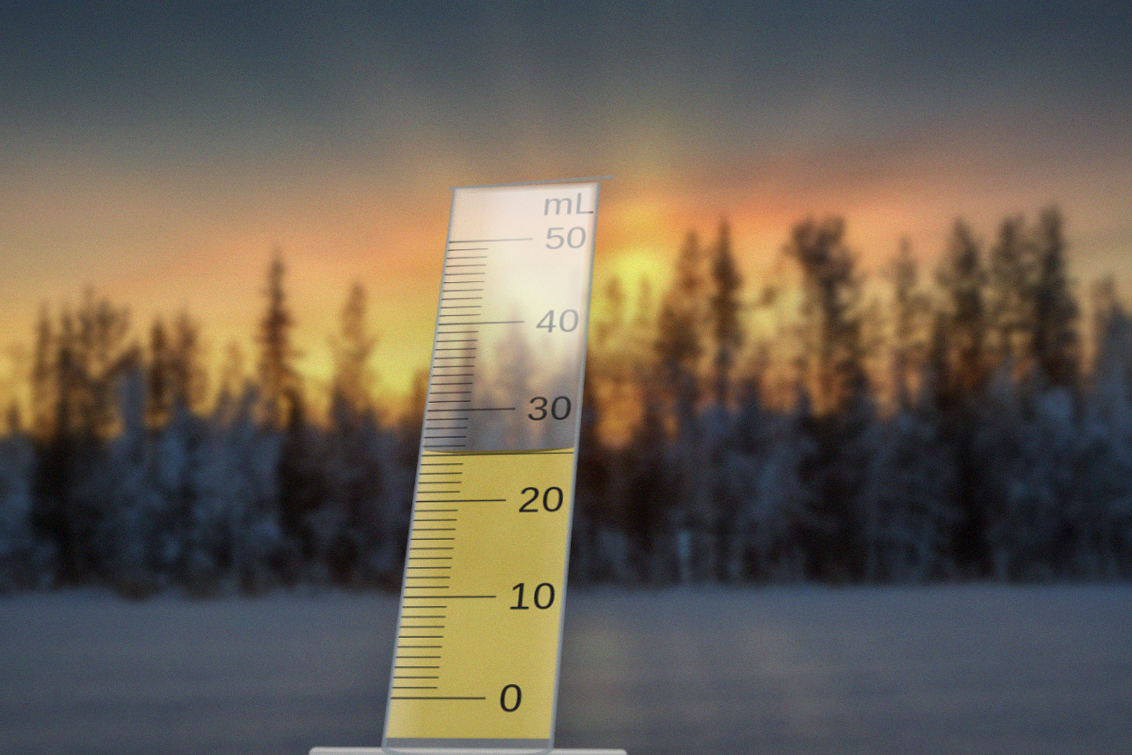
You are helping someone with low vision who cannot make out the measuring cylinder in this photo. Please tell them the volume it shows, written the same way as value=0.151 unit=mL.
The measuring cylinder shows value=25 unit=mL
